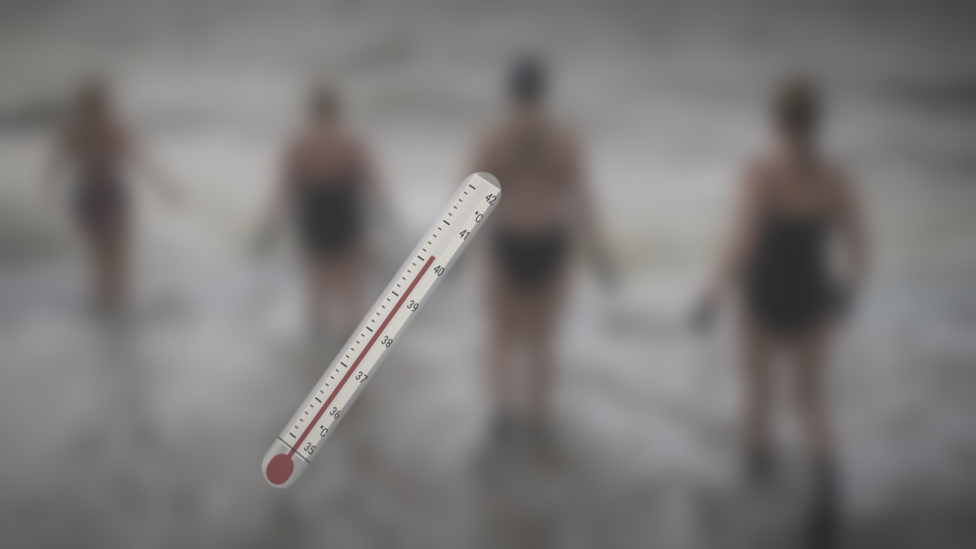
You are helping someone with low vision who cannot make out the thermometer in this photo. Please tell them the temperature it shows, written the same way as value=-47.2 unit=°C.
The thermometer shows value=40.2 unit=°C
